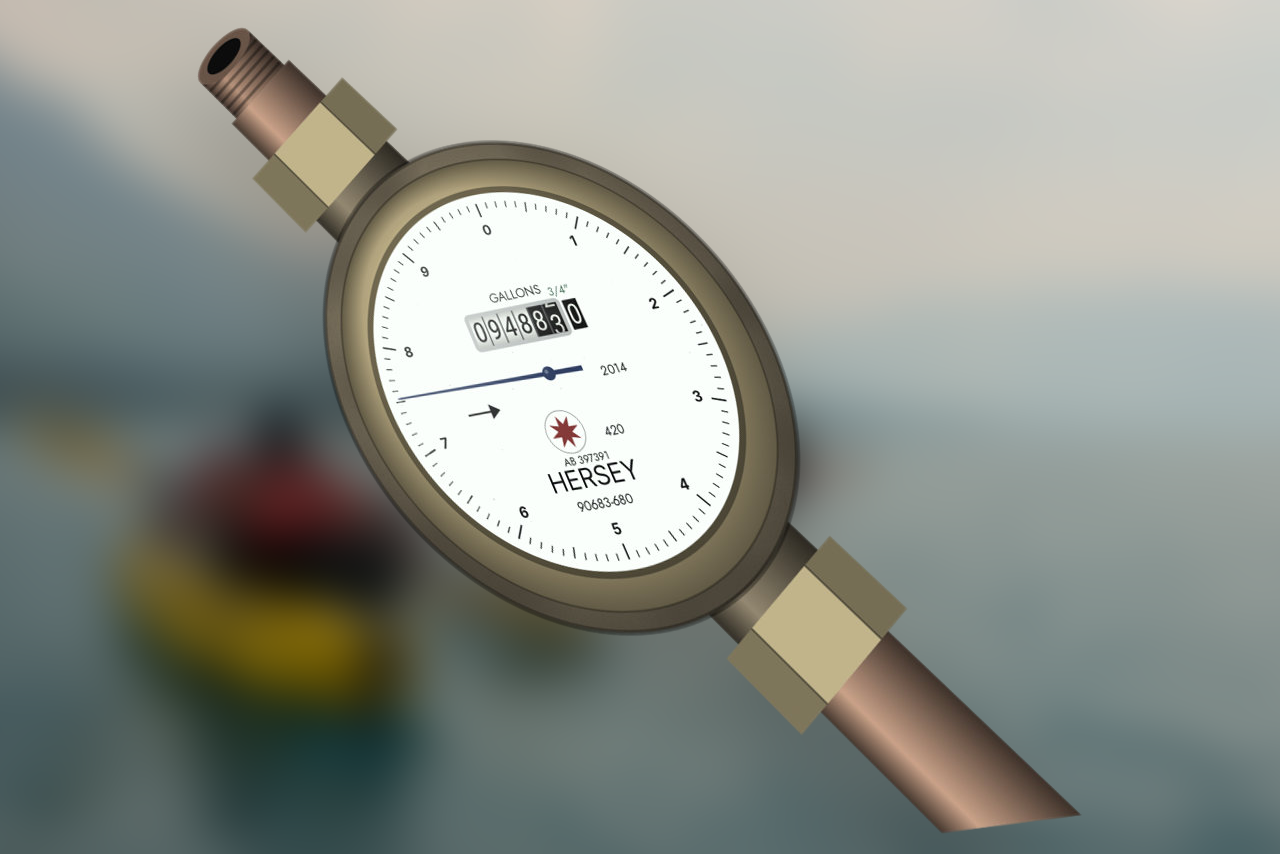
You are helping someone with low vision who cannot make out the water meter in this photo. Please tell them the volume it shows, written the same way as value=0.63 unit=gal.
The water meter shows value=948827.5 unit=gal
